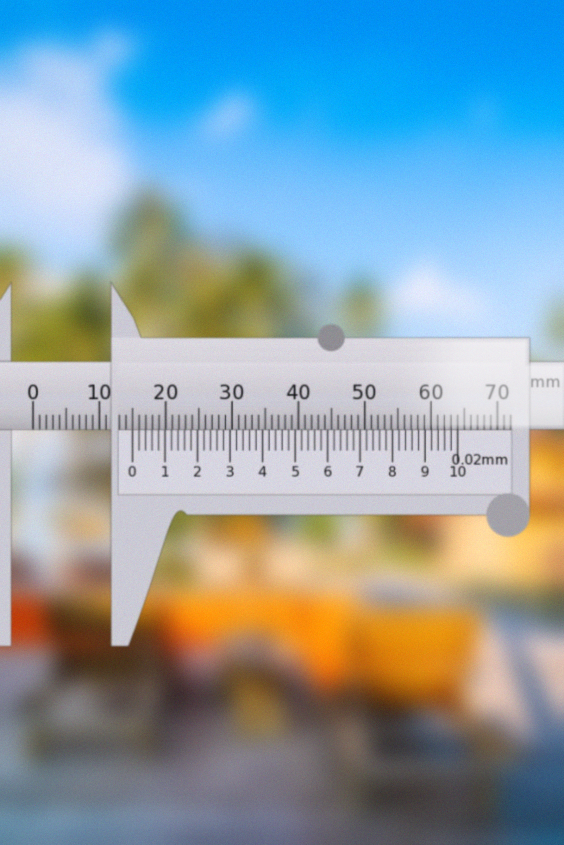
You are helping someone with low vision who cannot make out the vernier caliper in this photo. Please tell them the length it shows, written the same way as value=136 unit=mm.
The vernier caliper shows value=15.0 unit=mm
